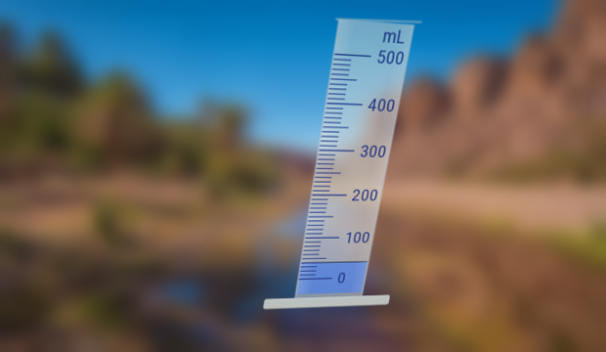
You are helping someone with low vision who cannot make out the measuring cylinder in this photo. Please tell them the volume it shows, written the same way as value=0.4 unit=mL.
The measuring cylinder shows value=40 unit=mL
